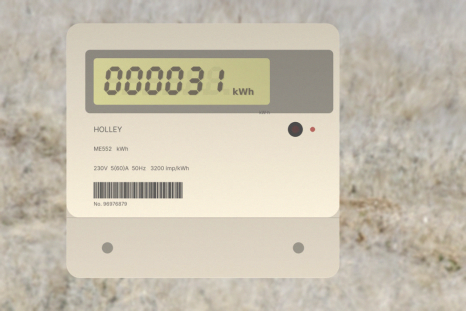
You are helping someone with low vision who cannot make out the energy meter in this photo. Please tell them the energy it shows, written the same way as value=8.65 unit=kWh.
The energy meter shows value=31 unit=kWh
